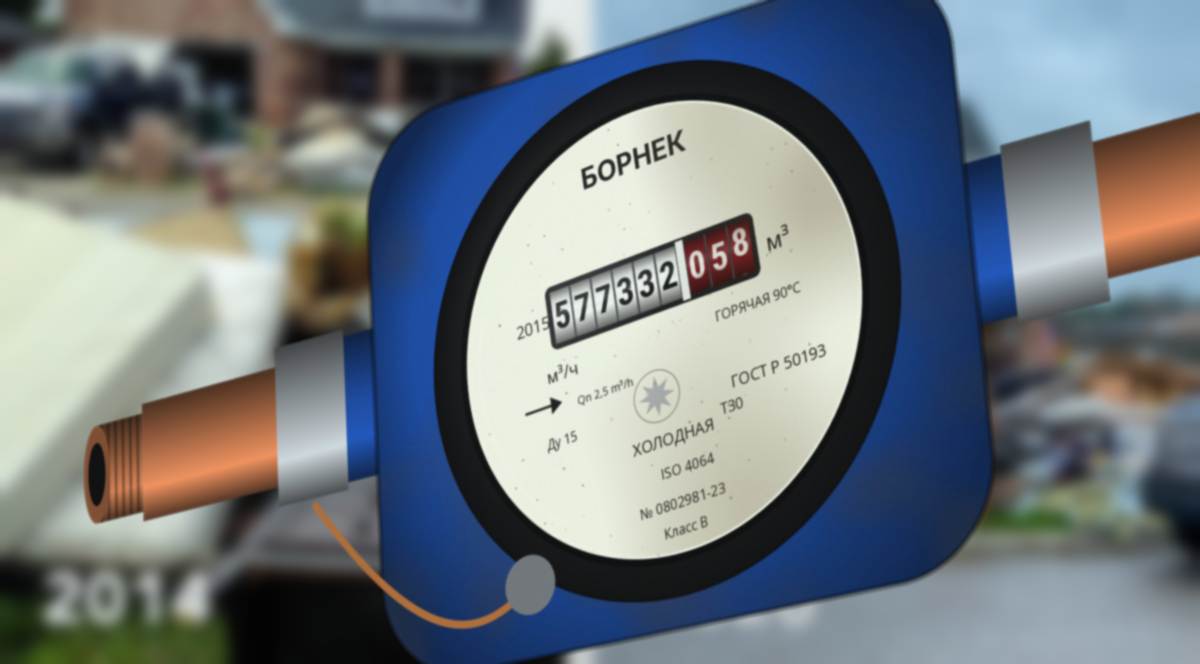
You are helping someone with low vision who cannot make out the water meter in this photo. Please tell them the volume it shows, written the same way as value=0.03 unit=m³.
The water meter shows value=577332.058 unit=m³
